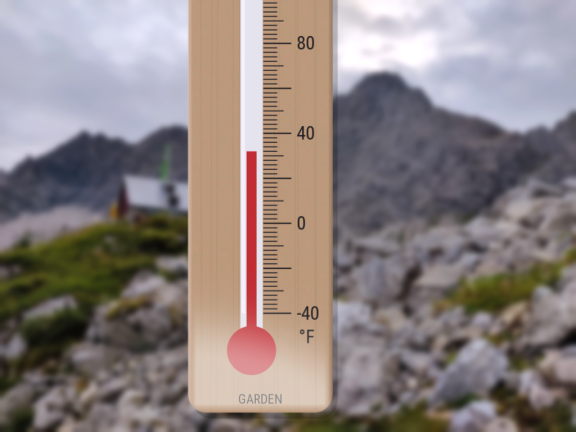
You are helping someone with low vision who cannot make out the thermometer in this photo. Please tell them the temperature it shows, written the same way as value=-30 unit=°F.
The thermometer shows value=32 unit=°F
